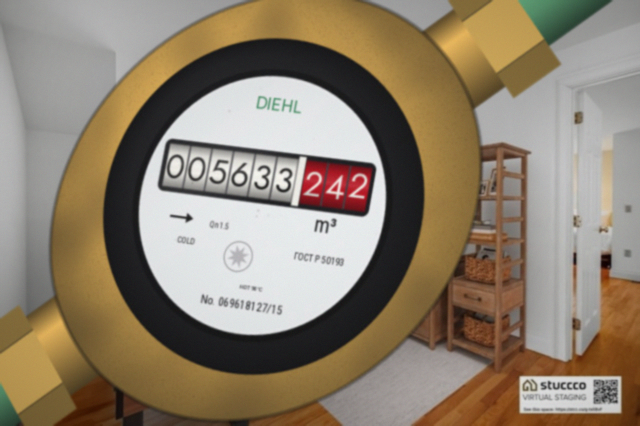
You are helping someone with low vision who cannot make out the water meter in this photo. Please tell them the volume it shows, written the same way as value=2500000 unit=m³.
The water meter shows value=5633.242 unit=m³
